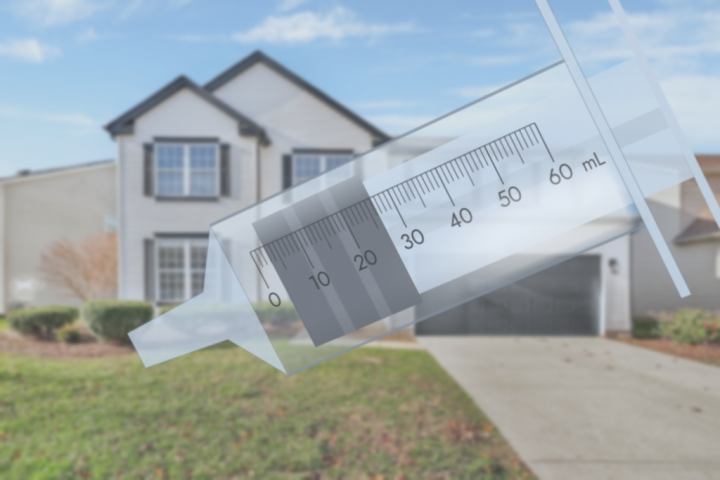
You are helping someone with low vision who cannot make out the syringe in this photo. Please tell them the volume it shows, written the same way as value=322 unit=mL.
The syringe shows value=3 unit=mL
